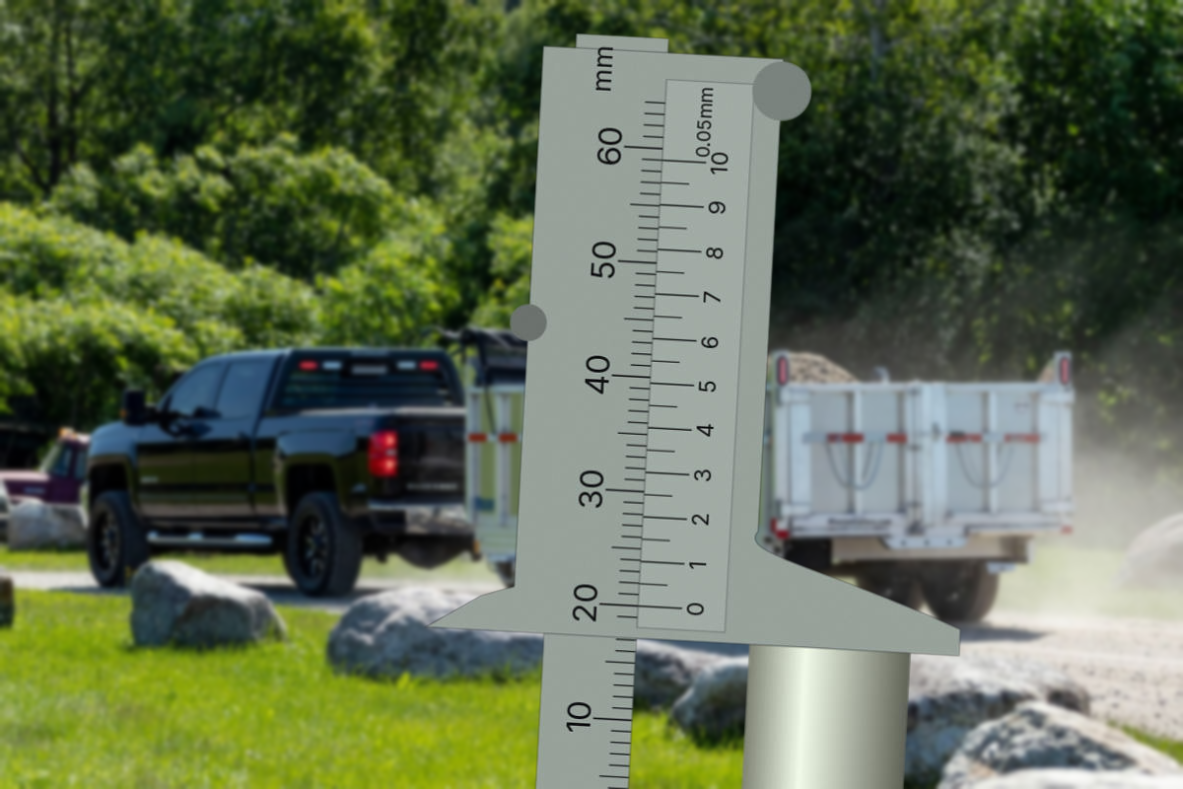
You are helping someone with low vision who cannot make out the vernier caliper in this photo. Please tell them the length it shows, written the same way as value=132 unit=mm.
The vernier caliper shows value=20.0 unit=mm
